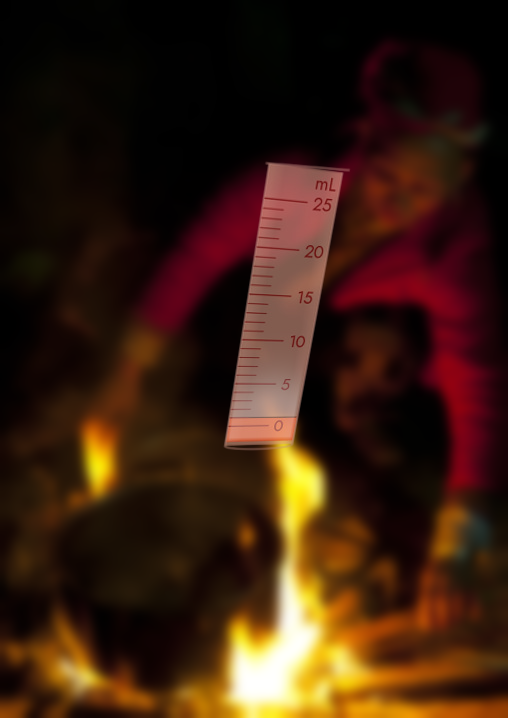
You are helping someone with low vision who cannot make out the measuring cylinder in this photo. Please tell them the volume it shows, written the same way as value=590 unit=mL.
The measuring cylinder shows value=1 unit=mL
